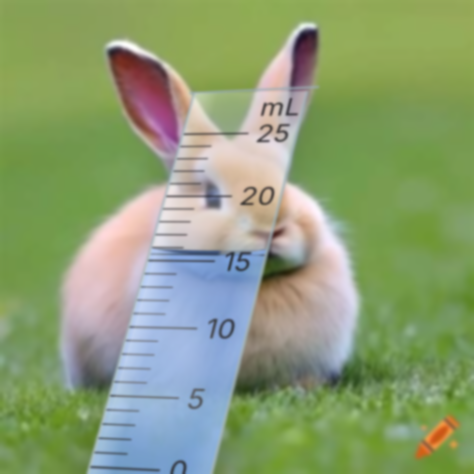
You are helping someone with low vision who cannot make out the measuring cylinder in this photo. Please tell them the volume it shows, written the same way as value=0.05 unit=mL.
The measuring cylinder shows value=15.5 unit=mL
